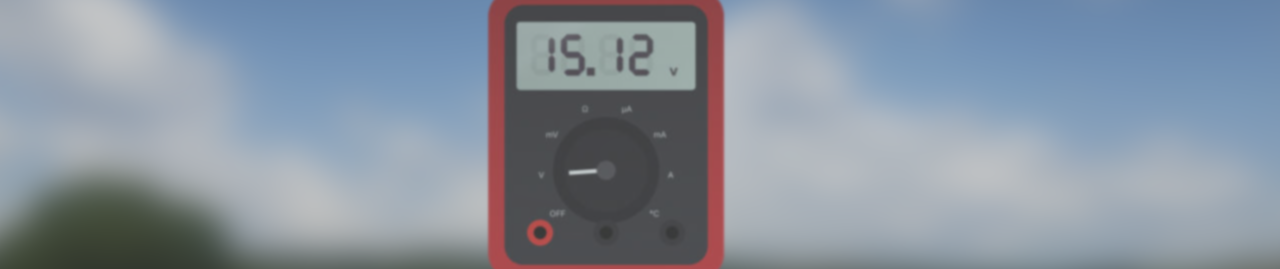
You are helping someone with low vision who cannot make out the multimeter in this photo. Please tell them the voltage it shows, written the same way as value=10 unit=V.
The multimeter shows value=15.12 unit=V
